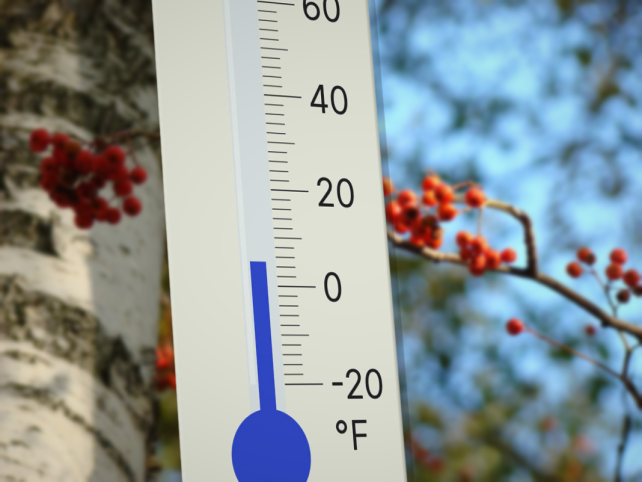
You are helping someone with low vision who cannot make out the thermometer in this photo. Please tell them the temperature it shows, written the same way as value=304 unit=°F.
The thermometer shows value=5 unit=°F
